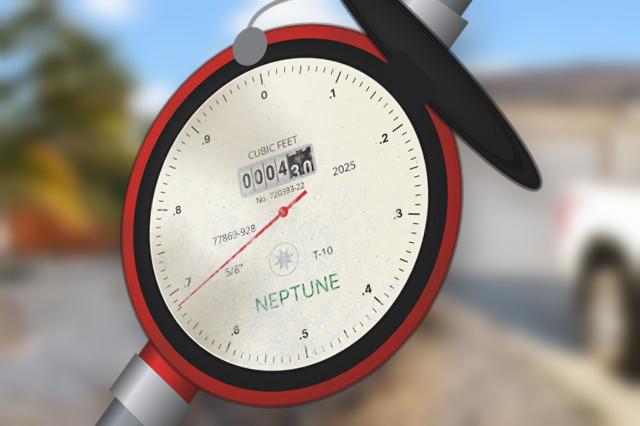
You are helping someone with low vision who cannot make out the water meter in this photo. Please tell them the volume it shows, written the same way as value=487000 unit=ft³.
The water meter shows value=429.68 unit=ft³
